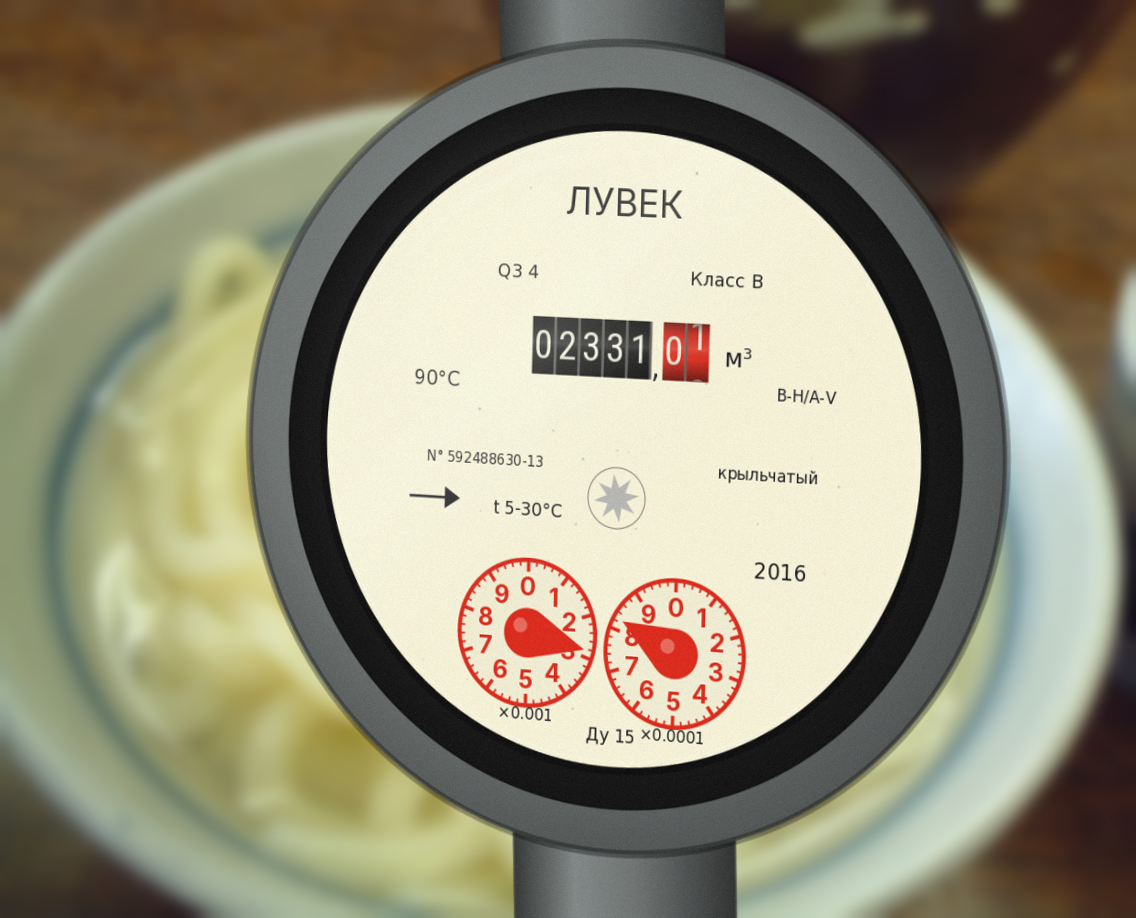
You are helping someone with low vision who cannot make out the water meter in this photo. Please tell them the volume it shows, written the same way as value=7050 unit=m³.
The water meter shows value=2331.0128 unit=m³
